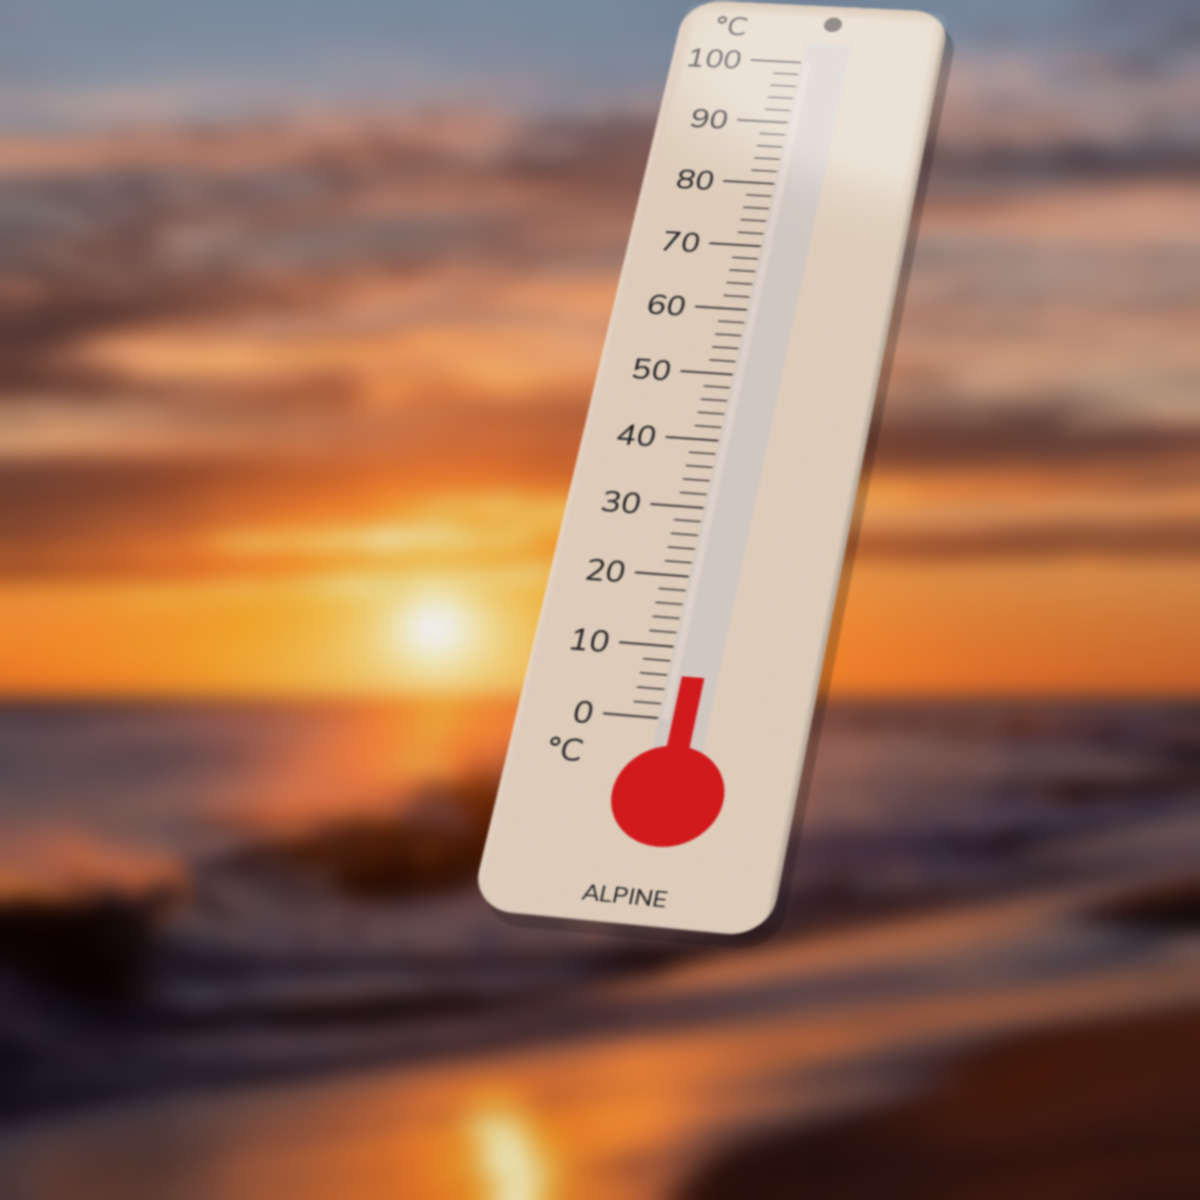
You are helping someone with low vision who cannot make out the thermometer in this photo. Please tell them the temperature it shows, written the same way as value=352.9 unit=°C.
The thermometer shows value=6 unit=°C
